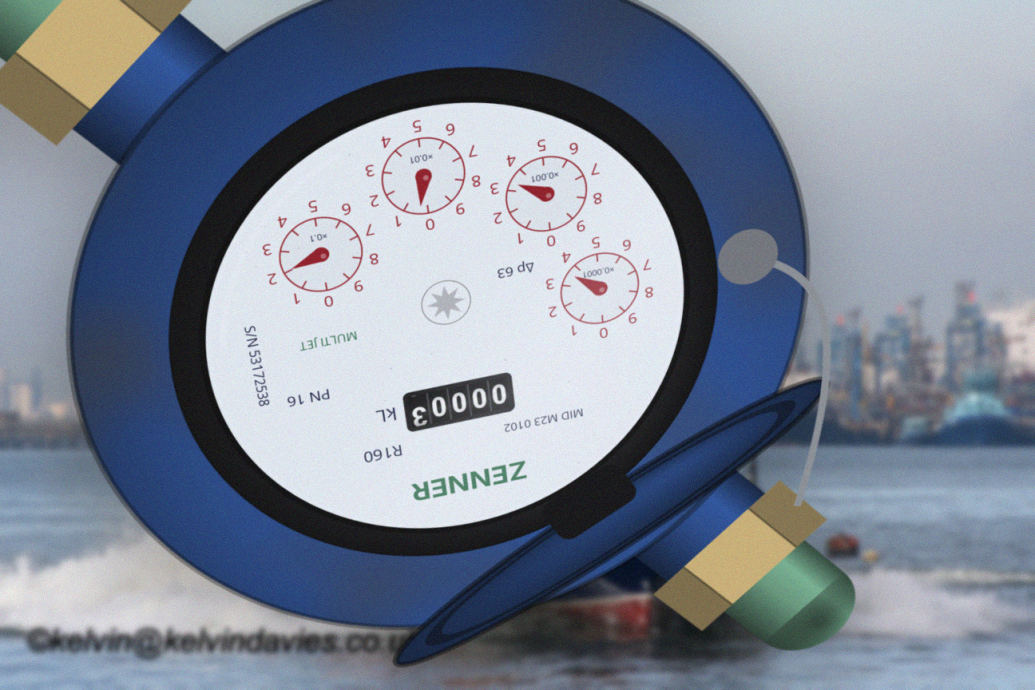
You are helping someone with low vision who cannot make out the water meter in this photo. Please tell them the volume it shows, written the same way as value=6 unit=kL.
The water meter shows value=3.2033 unit=kL
